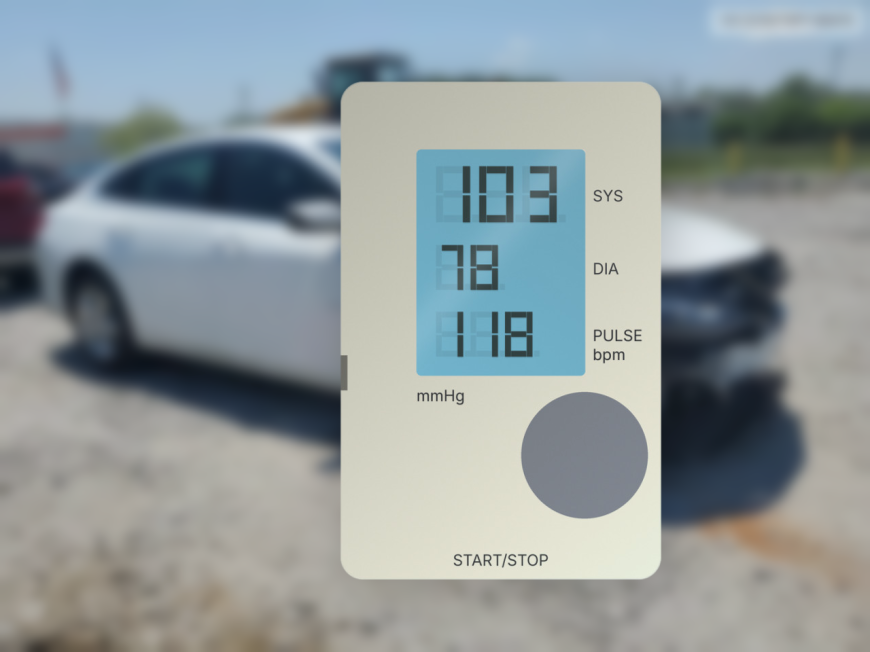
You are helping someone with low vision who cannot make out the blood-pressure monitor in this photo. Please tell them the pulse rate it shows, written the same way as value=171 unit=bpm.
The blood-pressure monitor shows value=118 unit=bpm
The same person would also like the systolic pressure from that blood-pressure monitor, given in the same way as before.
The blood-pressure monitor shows value=103 unit=mmHg
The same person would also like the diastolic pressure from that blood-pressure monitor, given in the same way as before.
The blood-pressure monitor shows value=78 unit=mmHg
